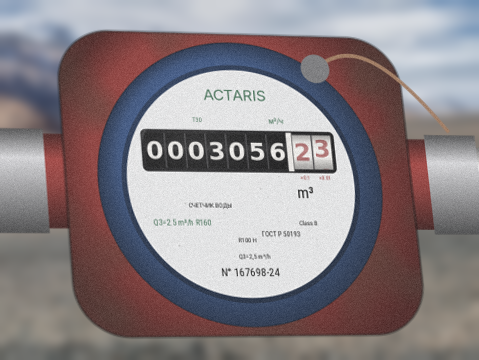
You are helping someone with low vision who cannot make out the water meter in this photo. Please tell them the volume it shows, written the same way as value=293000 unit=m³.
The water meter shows value=3056.23 unit=m³
